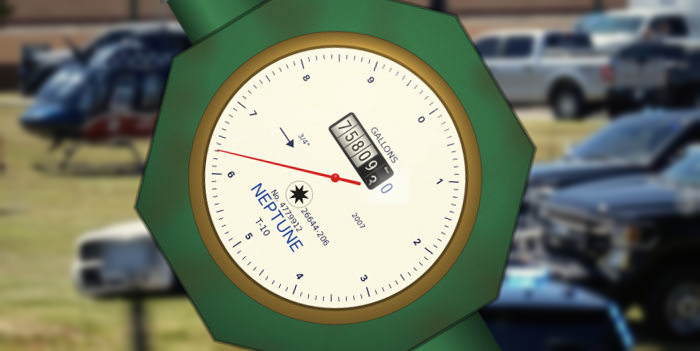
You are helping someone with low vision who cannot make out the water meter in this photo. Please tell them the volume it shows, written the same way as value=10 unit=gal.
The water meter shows value=7580926.3 unit=gal
